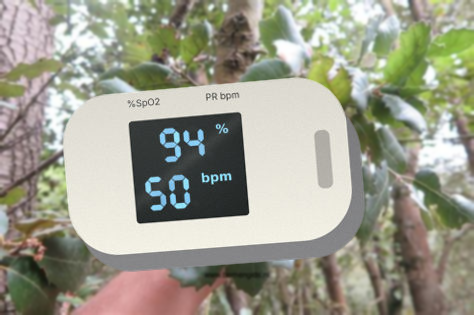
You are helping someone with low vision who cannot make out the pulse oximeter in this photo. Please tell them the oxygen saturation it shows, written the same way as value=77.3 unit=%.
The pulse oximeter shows value=94 unit=%
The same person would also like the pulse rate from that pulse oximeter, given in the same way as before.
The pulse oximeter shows value=50 unit=bpm
